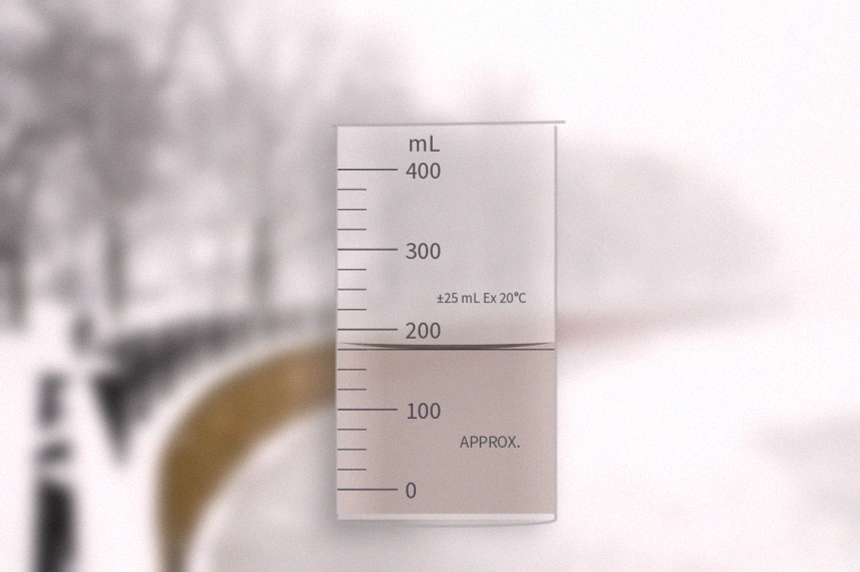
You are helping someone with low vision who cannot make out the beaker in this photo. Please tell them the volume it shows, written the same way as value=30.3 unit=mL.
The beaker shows value=175 unit=mL
